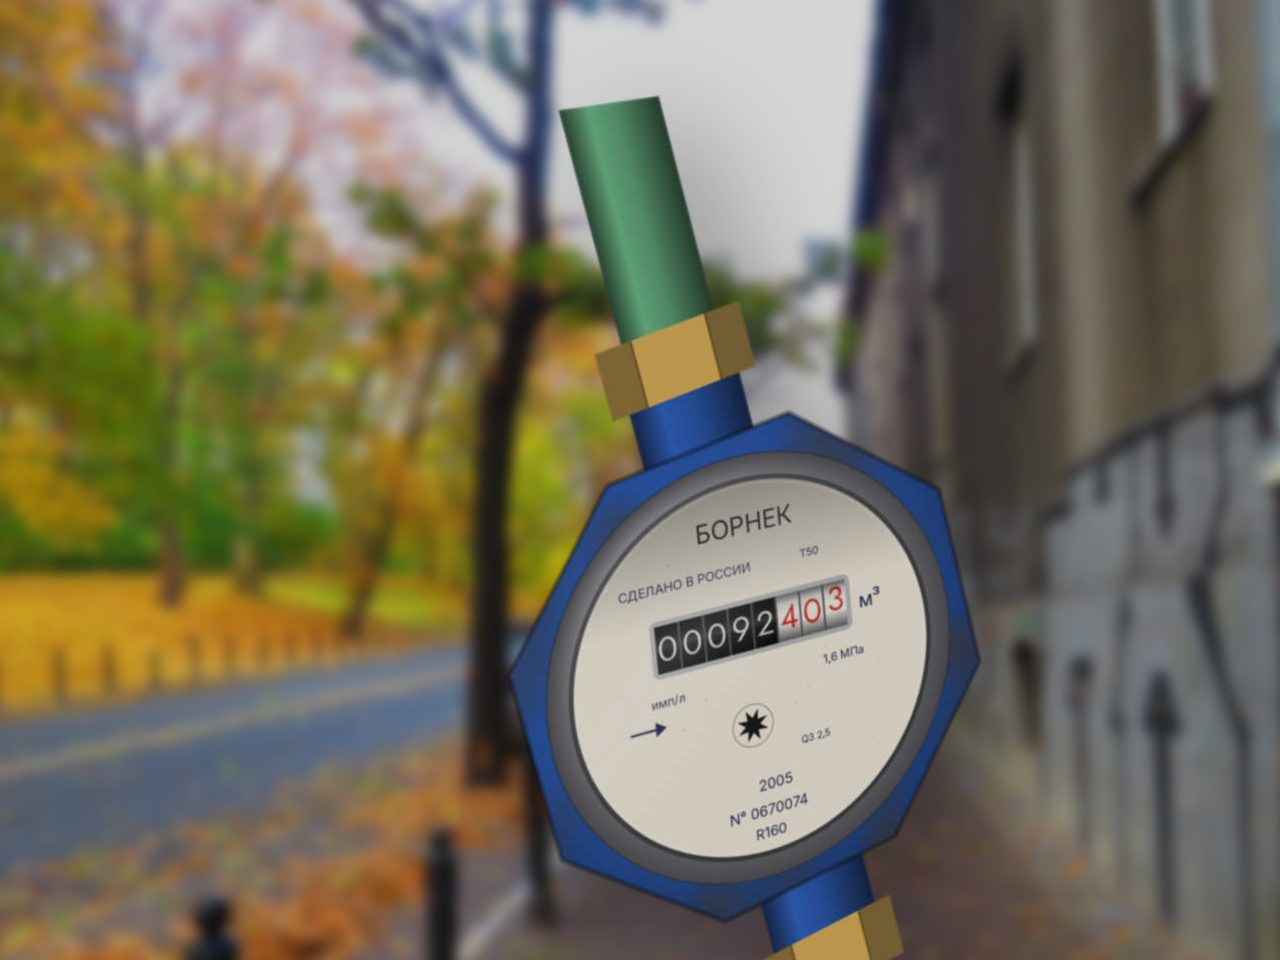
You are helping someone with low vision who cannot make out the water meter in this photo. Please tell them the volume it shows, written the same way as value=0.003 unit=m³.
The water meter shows value=92.403 unit=m³
